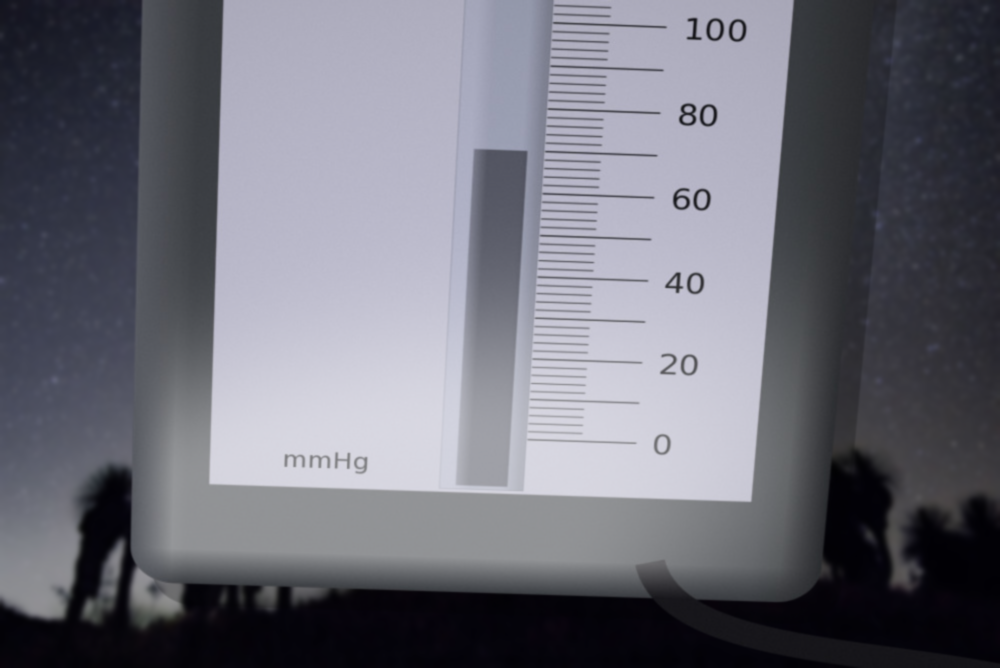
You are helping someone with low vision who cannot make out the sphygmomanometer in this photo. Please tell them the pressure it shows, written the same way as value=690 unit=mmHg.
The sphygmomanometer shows value=70 unit=mmHg
